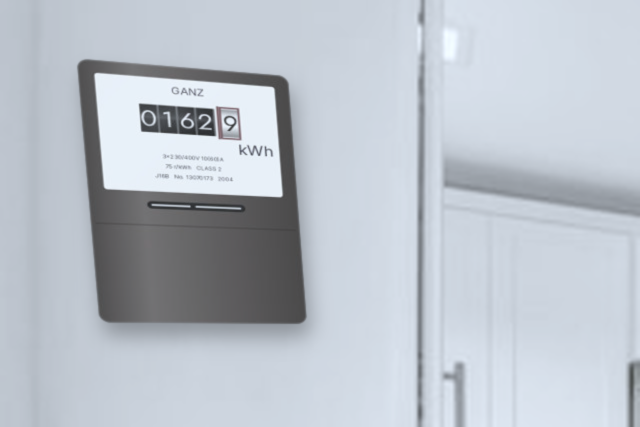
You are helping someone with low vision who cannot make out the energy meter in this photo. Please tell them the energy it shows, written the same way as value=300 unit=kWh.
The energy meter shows value=162.9 unit=kWh
